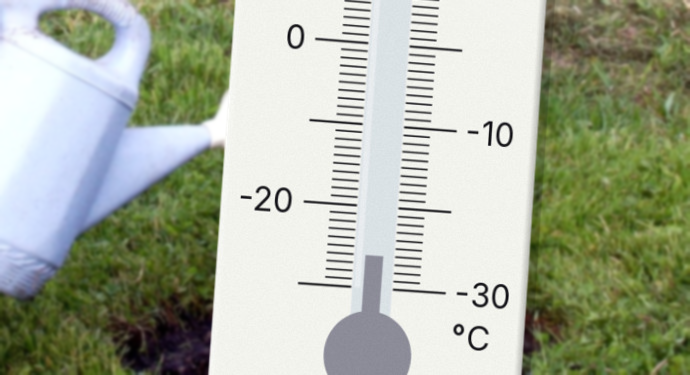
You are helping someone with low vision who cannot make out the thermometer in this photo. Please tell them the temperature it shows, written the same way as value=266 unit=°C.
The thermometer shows value=-26 unit=°C
